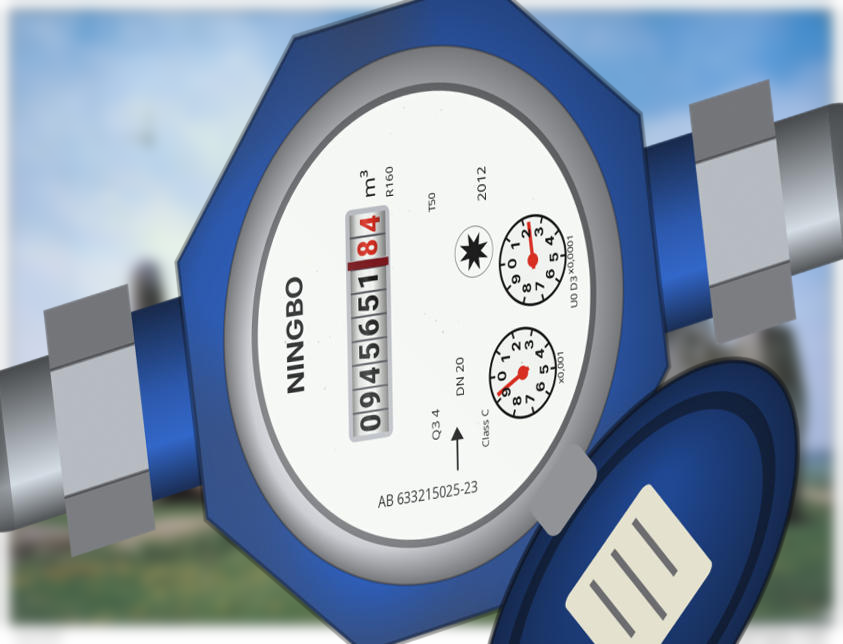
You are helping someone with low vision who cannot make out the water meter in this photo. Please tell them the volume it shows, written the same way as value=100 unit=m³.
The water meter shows value=945651.8392 unit=m³
